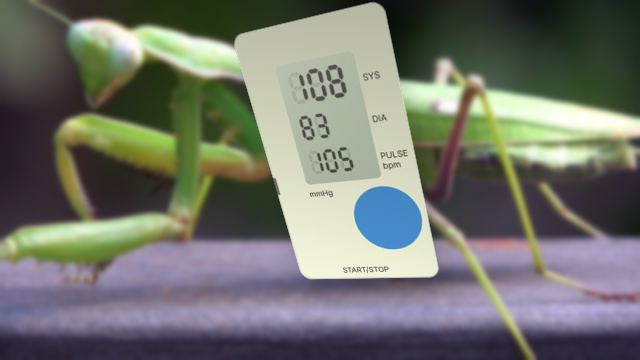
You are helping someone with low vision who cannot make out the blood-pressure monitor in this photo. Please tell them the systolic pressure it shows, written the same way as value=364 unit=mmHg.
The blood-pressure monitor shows value=108 unit=mmHg
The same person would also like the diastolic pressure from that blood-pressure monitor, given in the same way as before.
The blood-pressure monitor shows value=83 unit=mmHg
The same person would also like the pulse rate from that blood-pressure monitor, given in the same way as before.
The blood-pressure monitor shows value=105 unit=bpm
